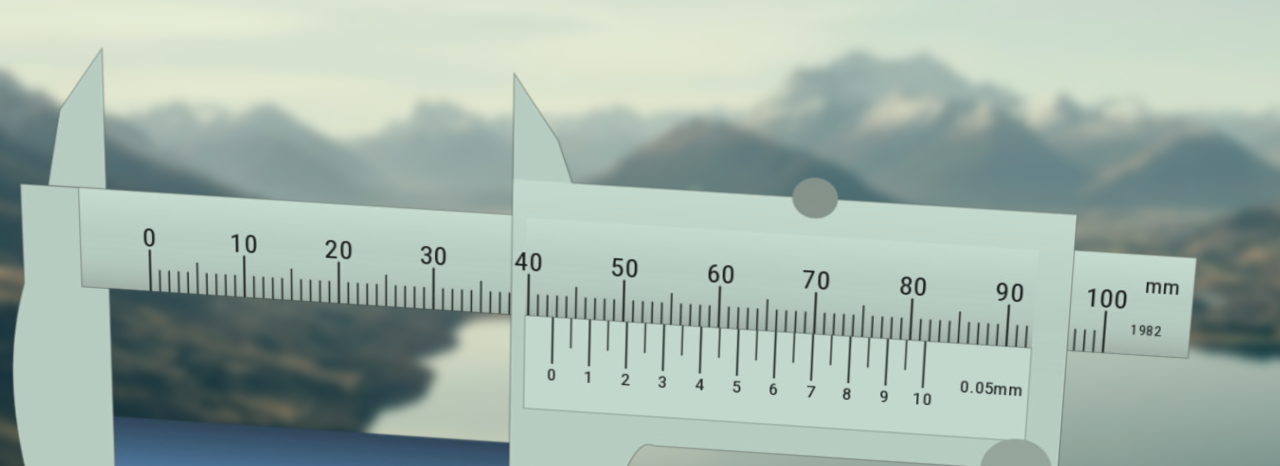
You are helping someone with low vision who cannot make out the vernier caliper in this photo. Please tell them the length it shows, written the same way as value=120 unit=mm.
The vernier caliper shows value=42.6 unit=mm
